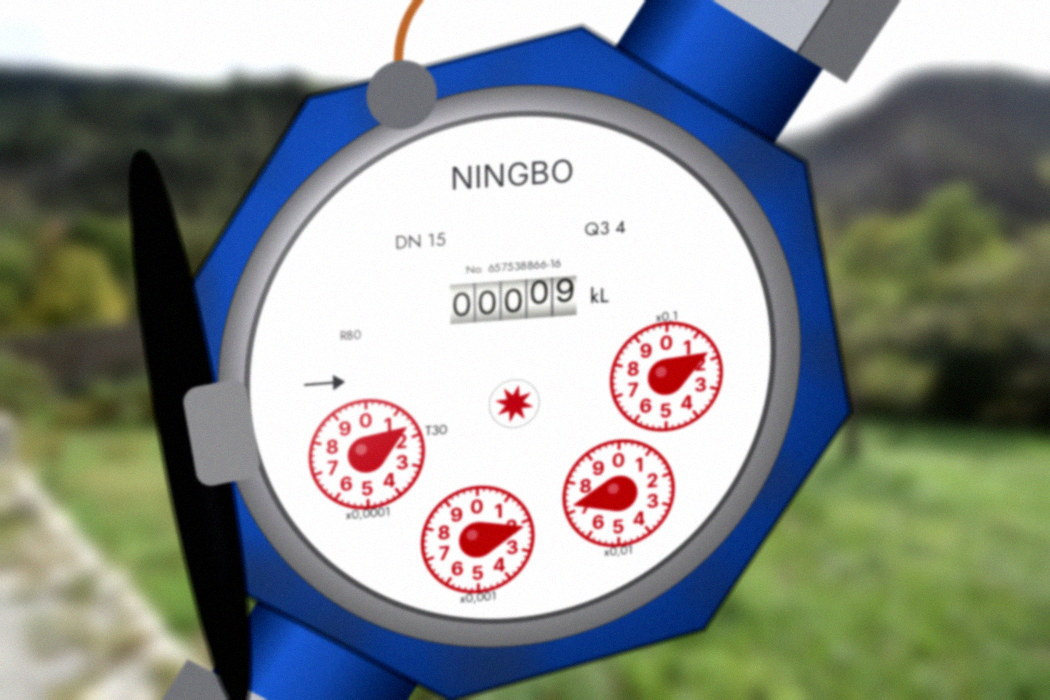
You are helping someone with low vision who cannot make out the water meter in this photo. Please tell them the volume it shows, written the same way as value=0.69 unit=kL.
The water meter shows value=9.1721 unit=kL
